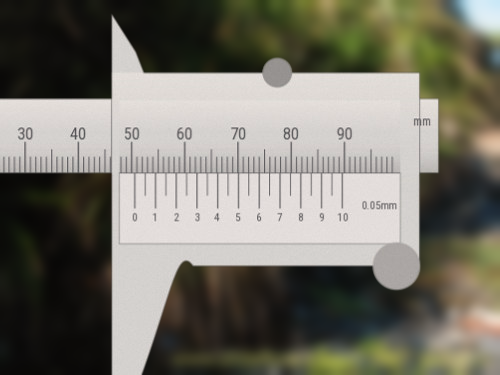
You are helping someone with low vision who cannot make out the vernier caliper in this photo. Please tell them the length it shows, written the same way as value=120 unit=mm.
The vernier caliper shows value=50.6 unit=mm
